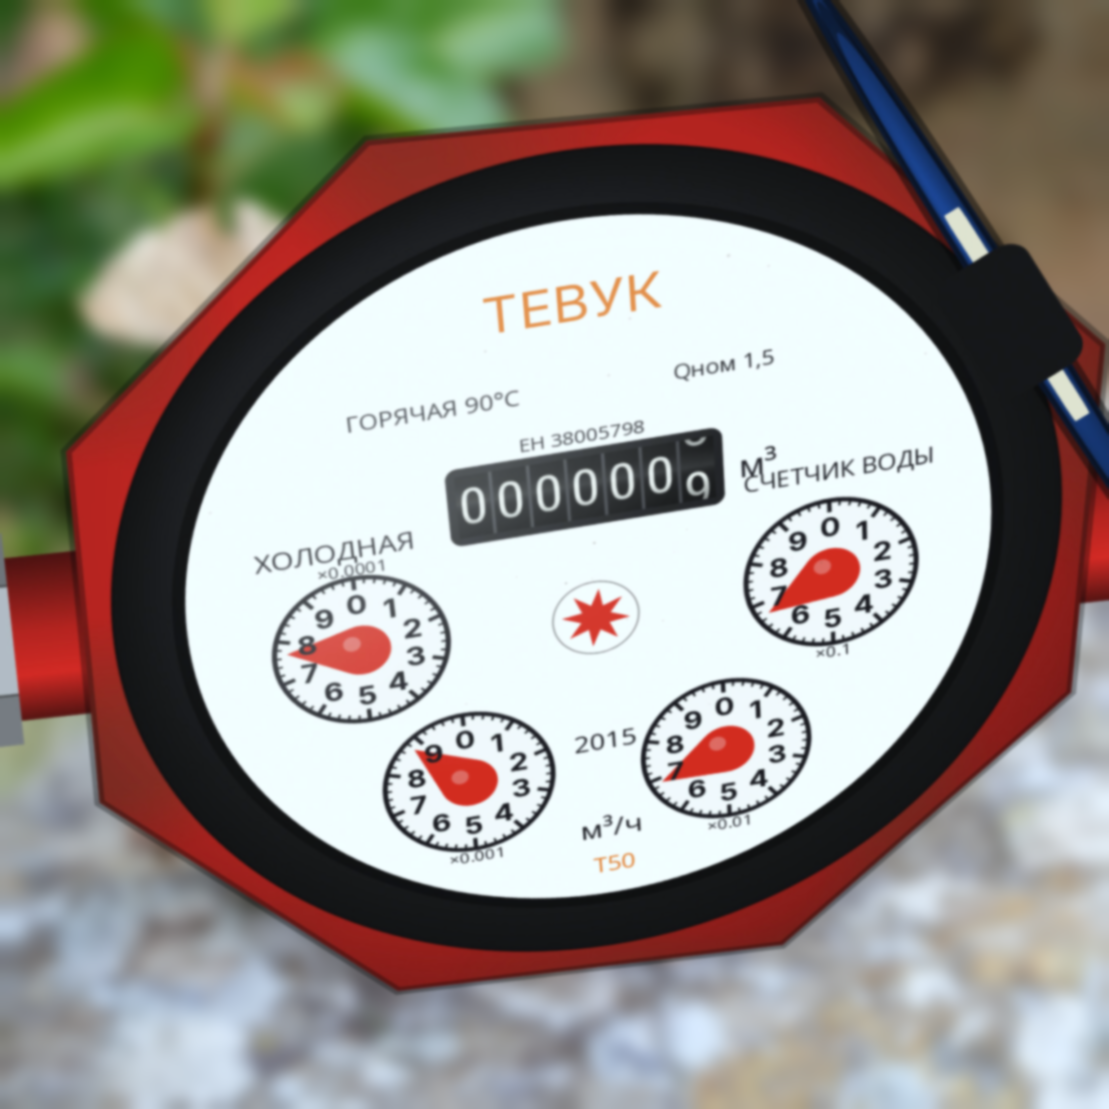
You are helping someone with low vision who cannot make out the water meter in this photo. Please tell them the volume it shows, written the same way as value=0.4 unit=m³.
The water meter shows value=8.6687 unit=m³
